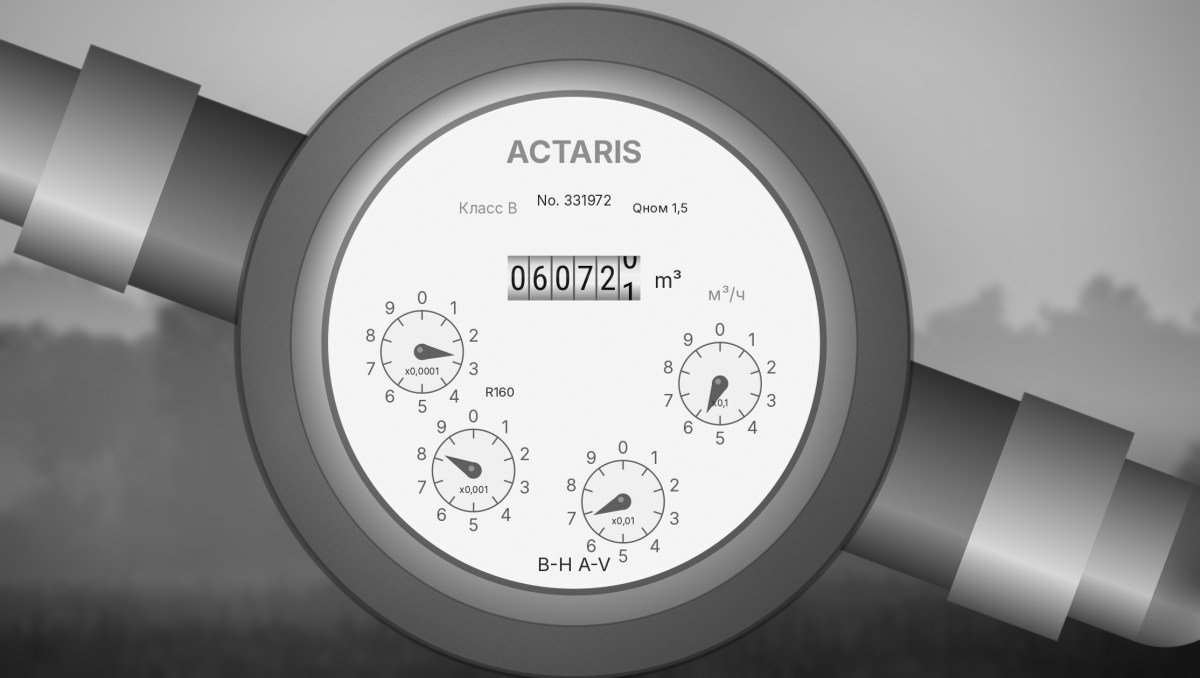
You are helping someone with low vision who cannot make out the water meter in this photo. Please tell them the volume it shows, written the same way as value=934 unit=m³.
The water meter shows value=60720.5682 unit=m³
